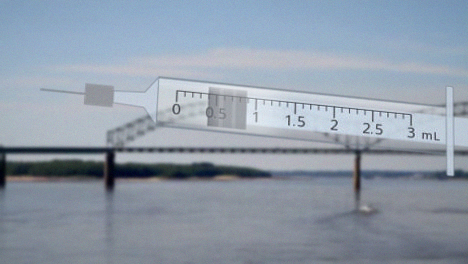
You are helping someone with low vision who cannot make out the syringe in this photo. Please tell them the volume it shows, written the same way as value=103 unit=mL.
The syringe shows value=0.4 unit=mL
